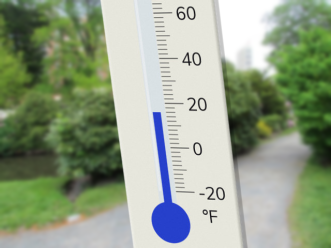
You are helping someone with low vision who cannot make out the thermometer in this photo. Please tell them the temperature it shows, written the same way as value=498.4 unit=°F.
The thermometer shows value=16 unit=°F
